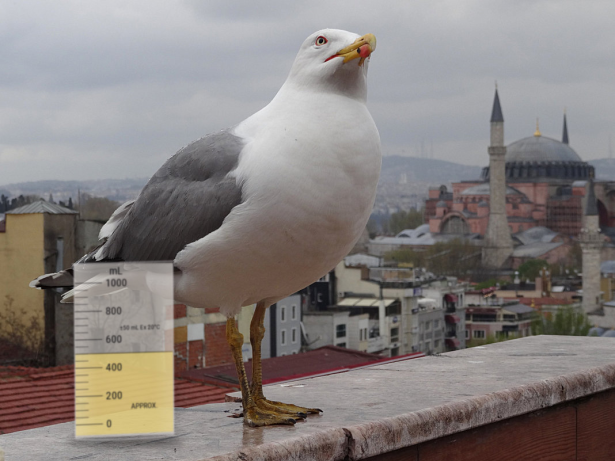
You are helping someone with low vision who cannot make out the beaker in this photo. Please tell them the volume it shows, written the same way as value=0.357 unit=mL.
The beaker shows value=500 unit=mL
